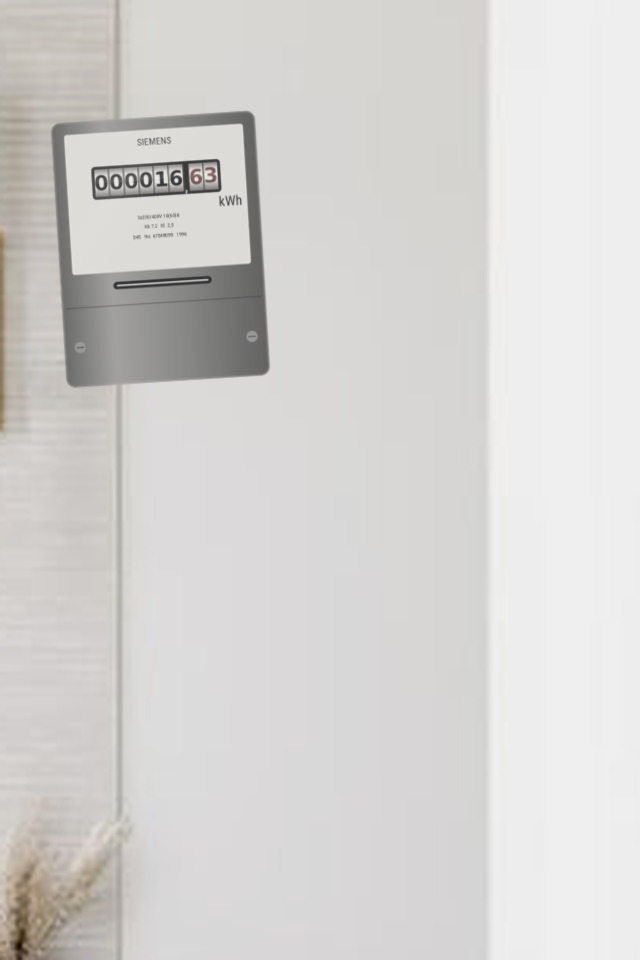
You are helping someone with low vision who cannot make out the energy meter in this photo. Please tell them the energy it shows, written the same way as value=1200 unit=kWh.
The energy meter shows value=16.63 unit=kWh
